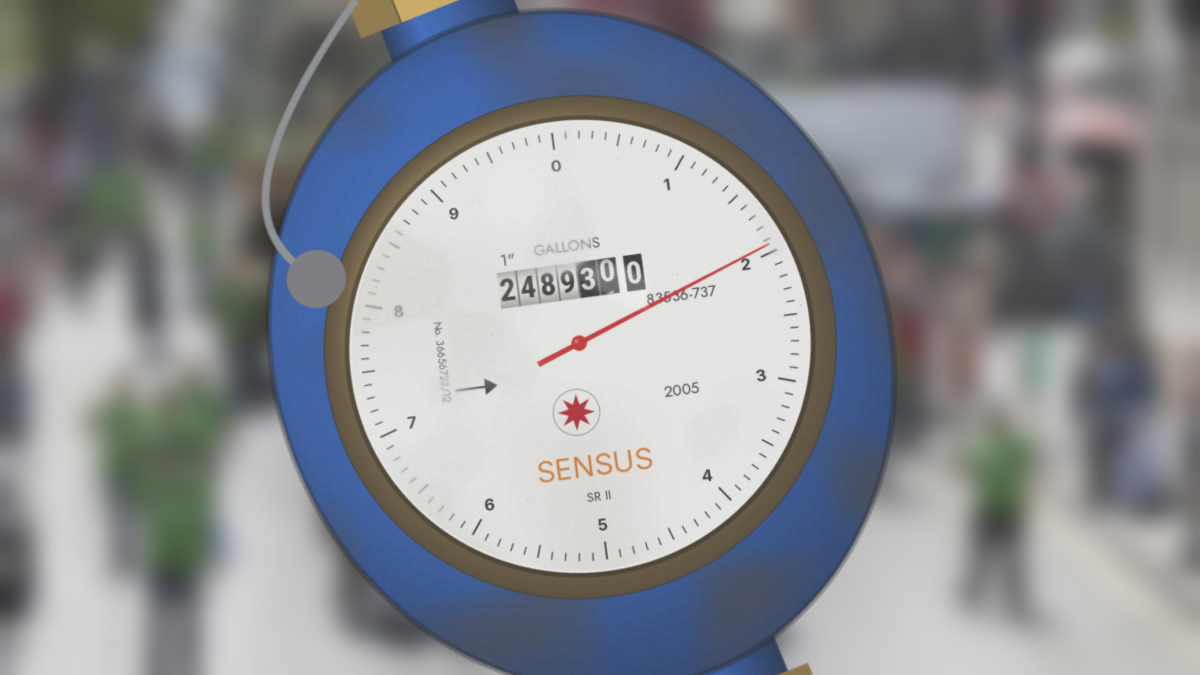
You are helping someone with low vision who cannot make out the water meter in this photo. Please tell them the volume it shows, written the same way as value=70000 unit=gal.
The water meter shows value=2489301.9 unit=gal
